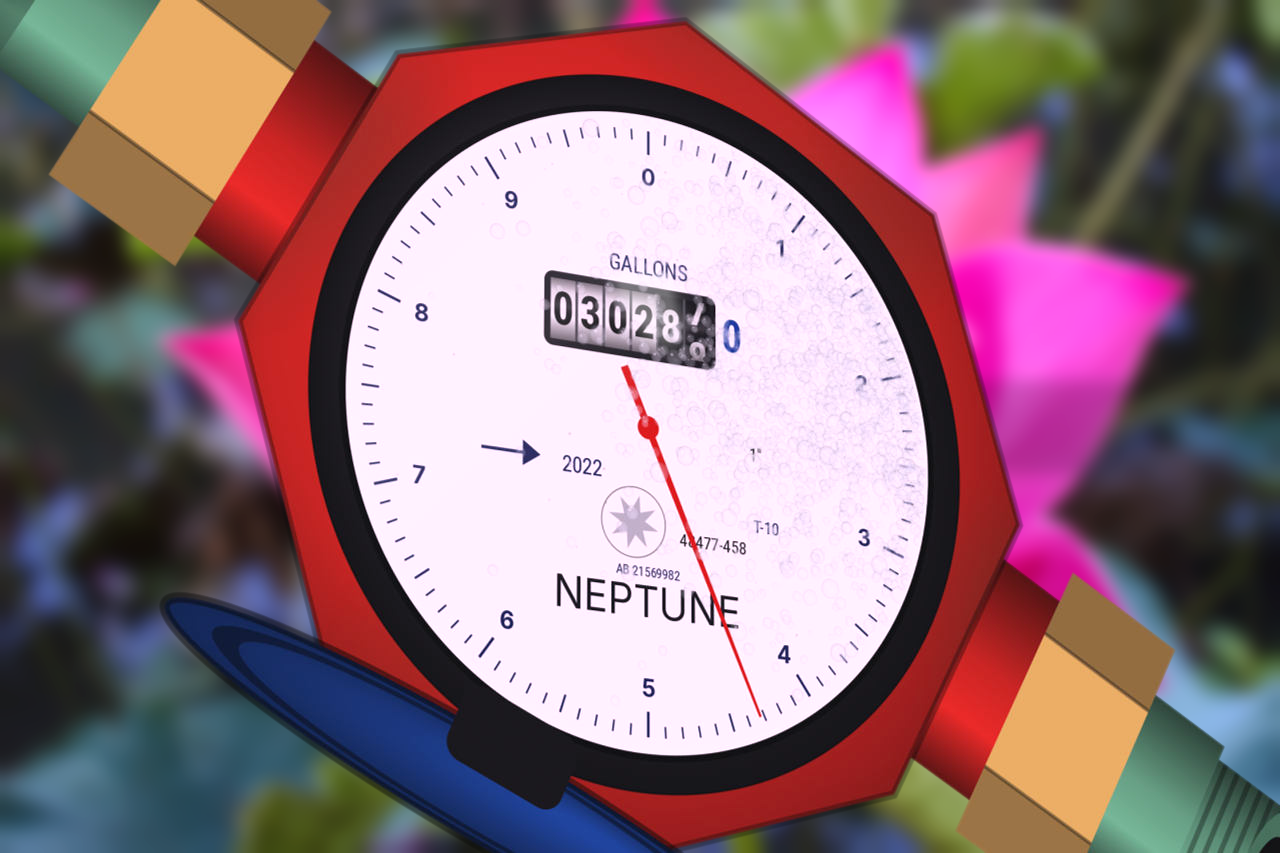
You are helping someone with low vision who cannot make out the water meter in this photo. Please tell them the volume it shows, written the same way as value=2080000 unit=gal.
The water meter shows value=302874.3 unit=gal
